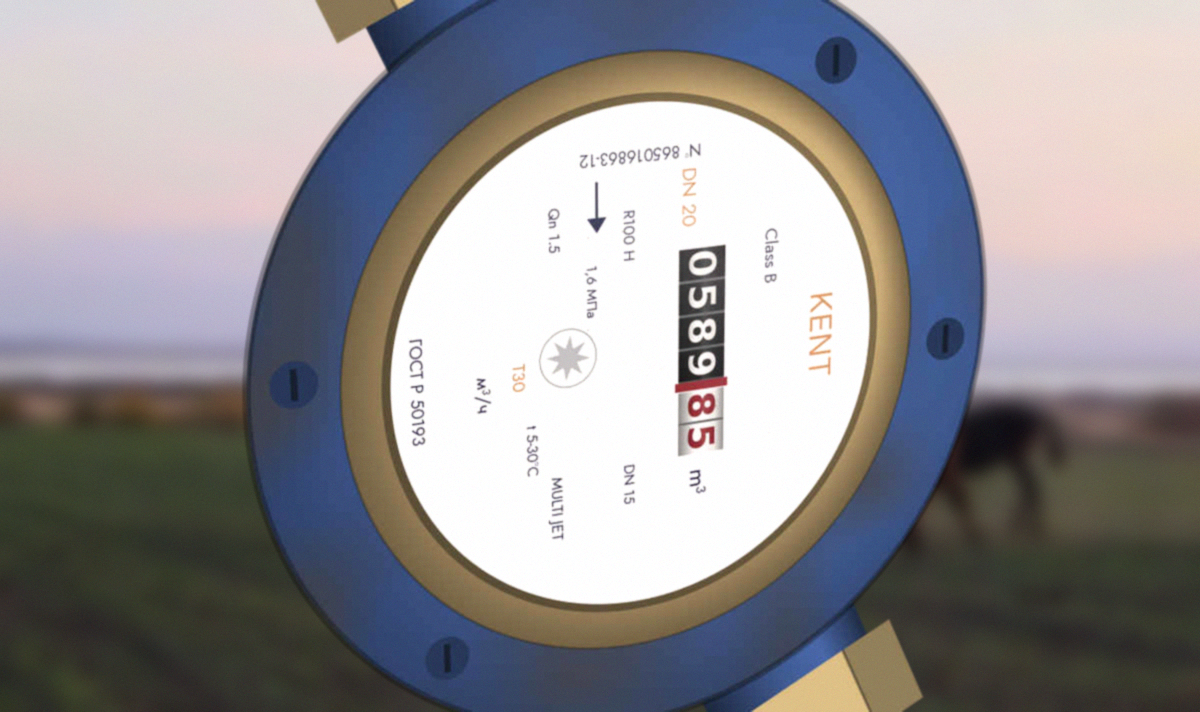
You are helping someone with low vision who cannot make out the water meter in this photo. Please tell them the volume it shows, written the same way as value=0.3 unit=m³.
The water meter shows value=589.85 unit=m³
